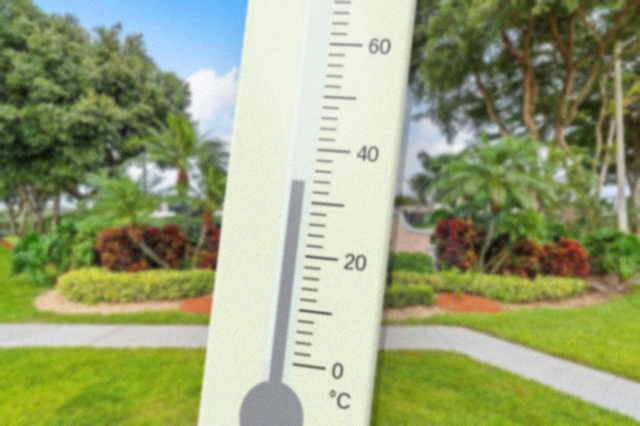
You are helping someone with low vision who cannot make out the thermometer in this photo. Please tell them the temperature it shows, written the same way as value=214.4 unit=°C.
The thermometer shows value=34 unit=°C
